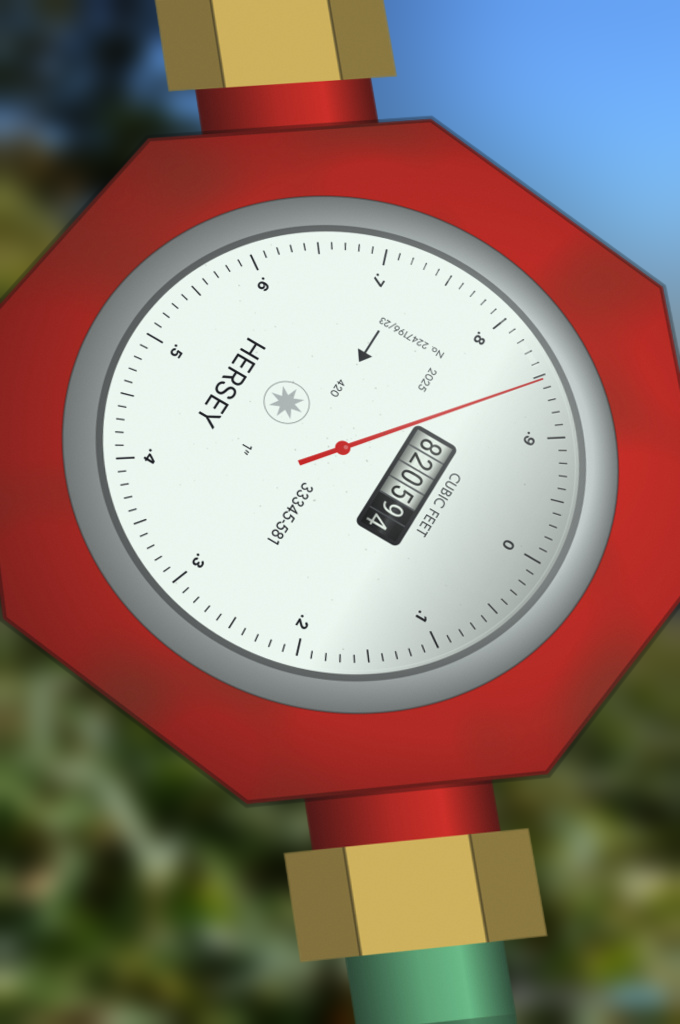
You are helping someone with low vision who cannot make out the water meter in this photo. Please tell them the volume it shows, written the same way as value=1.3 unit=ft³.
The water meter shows value=820593.85 unit=ft³
